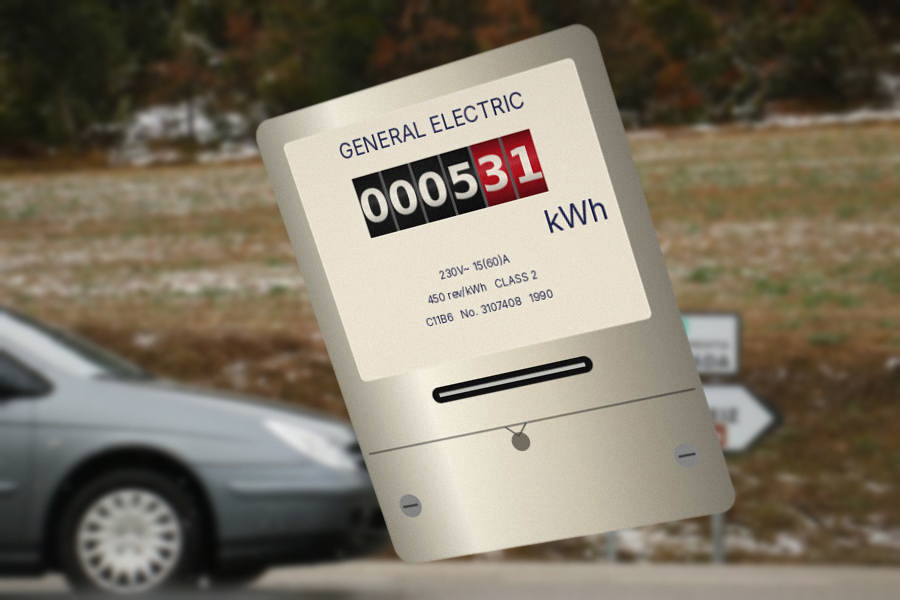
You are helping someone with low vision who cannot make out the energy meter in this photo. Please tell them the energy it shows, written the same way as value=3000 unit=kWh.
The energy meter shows value=5.31 unit=kWh
